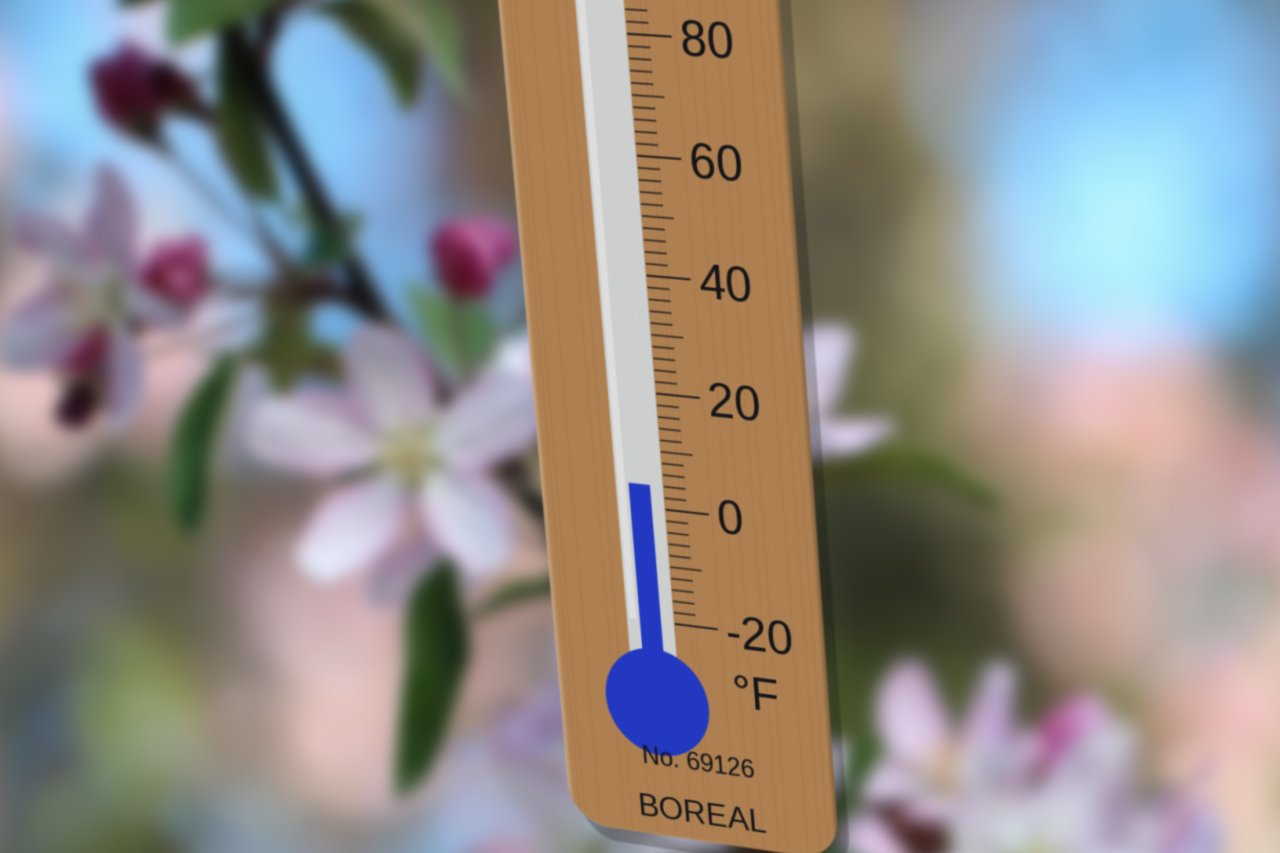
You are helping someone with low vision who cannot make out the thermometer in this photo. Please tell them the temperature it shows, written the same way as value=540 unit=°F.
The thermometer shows value=4 unit=°F
